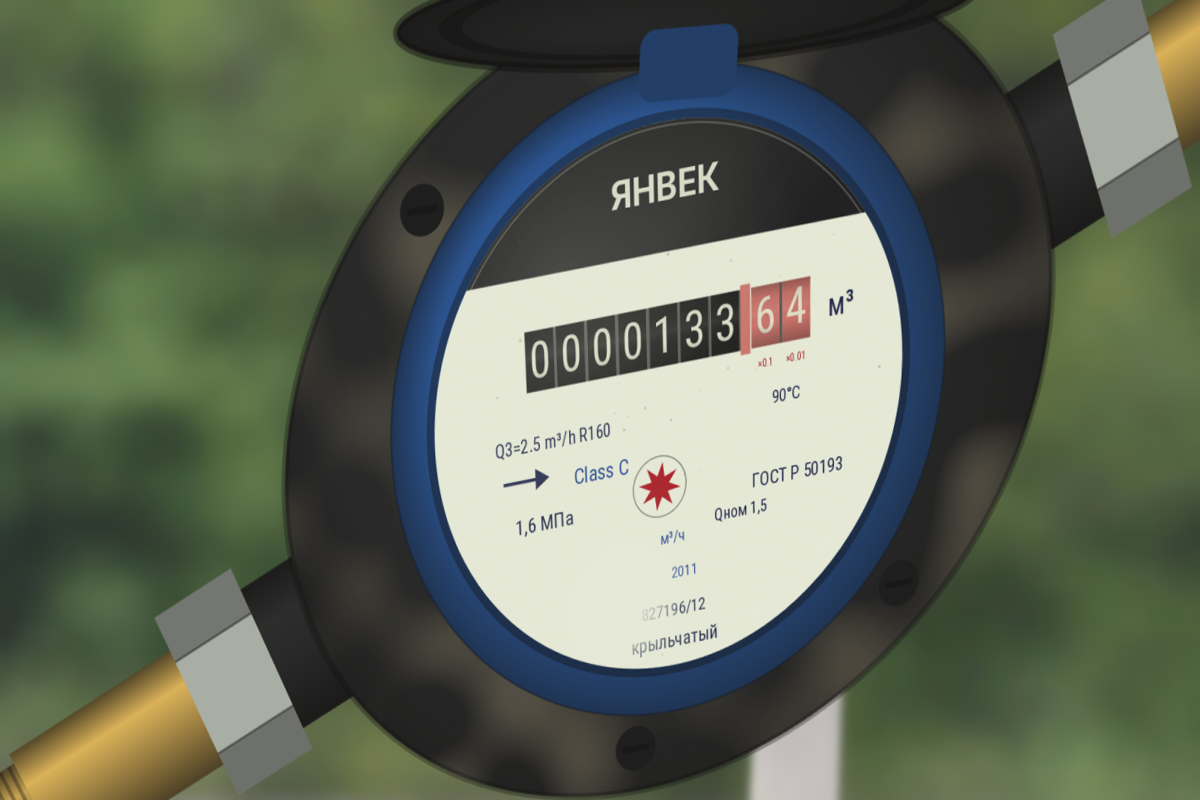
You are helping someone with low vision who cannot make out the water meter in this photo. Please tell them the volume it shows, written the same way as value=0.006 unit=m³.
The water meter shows value=133.64 unit=m³
